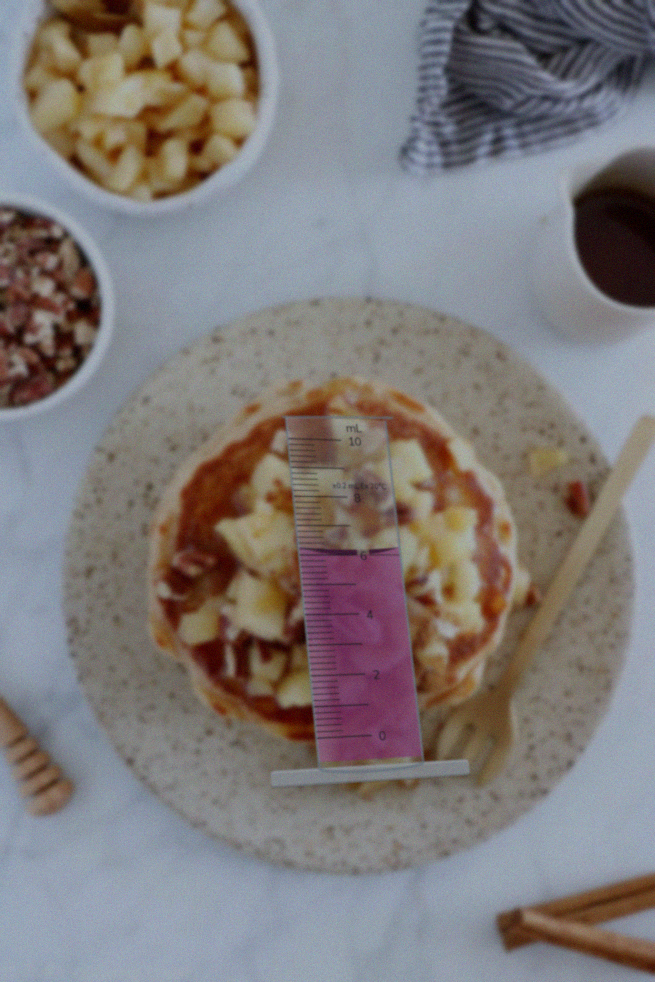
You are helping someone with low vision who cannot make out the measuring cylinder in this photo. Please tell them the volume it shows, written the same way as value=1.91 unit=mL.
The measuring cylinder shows value=6 unit=mL
